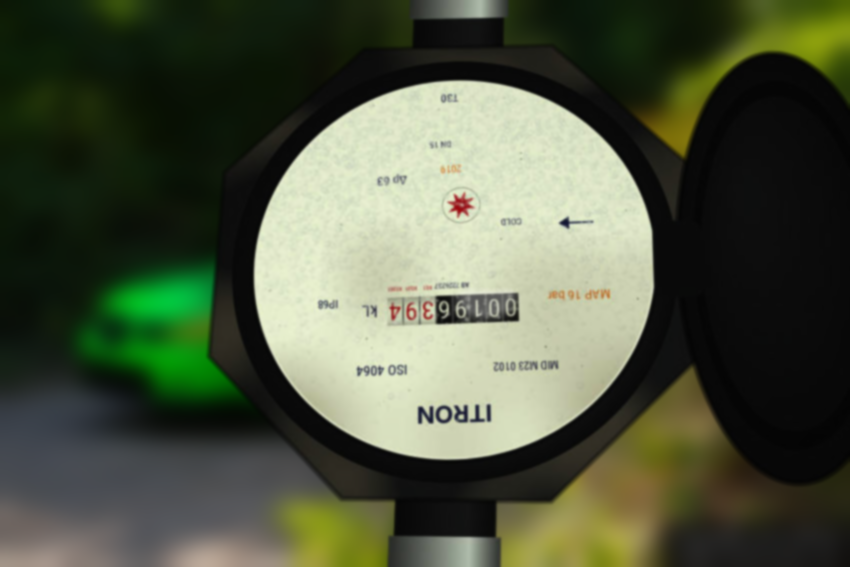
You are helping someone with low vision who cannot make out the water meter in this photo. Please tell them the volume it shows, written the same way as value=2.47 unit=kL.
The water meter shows value=196.394 unit=kL
